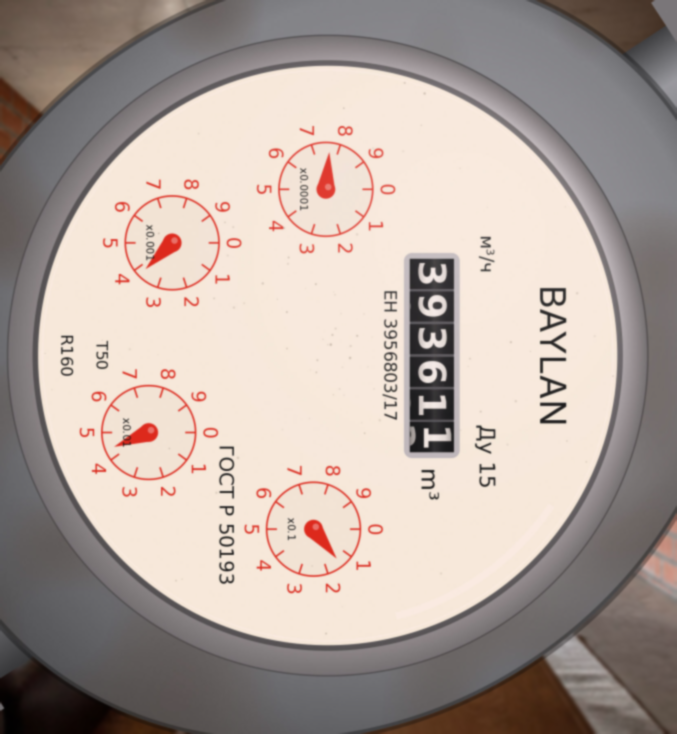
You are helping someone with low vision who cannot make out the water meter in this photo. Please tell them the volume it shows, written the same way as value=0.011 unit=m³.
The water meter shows value=393611.1437 unit=m³
